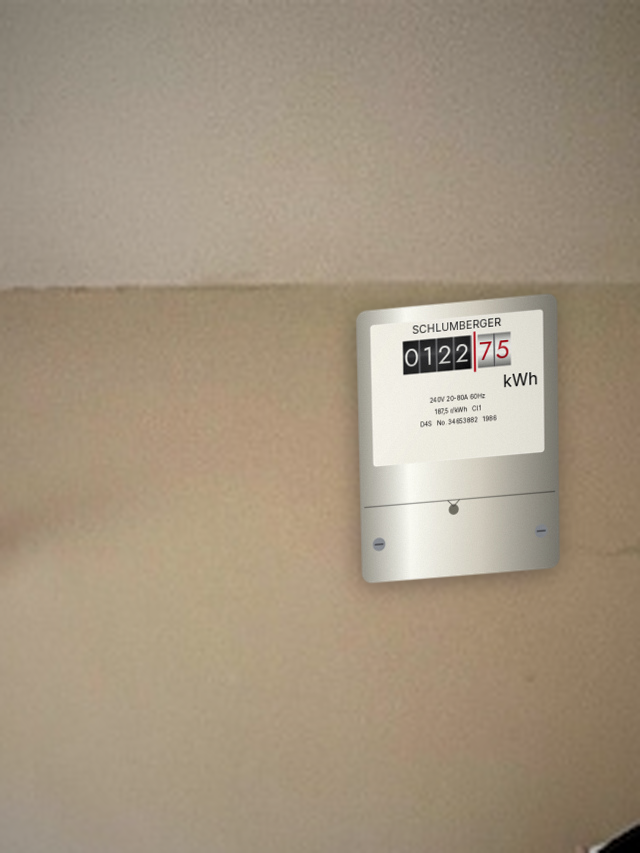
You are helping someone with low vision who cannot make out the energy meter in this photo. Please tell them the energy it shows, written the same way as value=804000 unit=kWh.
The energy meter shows value=122.75 unit=kWh
